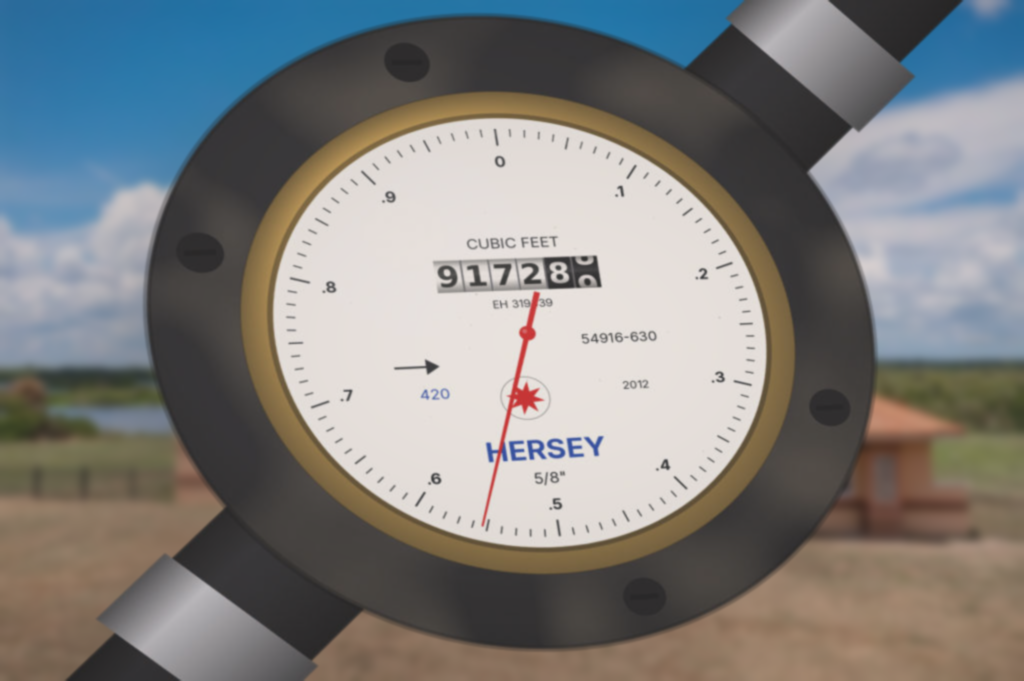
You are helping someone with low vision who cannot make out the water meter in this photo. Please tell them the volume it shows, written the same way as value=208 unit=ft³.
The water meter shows value=917288.55 unit=ft³
